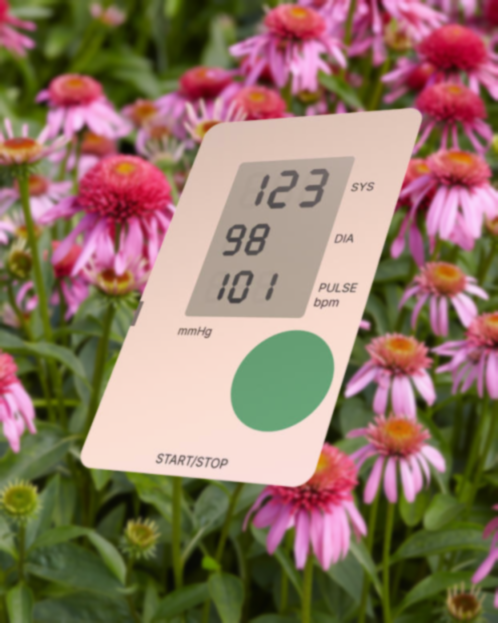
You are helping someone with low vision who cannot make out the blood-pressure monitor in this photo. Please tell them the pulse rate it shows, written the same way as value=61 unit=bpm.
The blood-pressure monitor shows value=101 unit=bpm
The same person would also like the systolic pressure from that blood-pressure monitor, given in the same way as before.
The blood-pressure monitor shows value=123 unit=mmHg
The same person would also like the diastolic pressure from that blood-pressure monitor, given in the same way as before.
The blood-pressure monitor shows value=98 unit=mmHg
